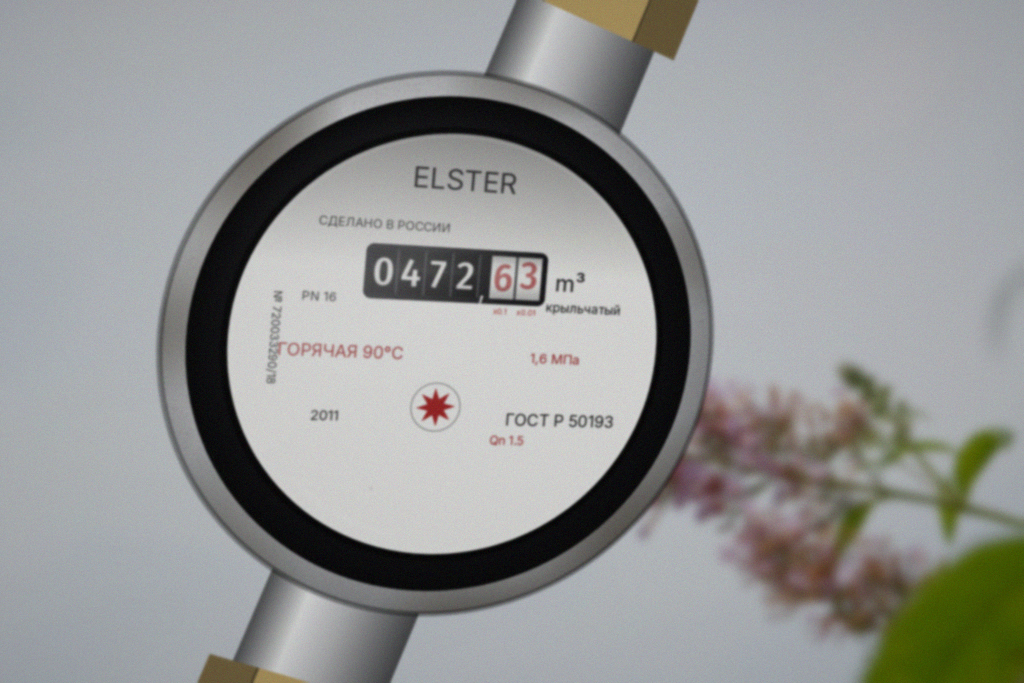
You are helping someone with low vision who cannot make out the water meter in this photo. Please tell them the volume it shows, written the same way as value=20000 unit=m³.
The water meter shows value=472.63 unit=m³
